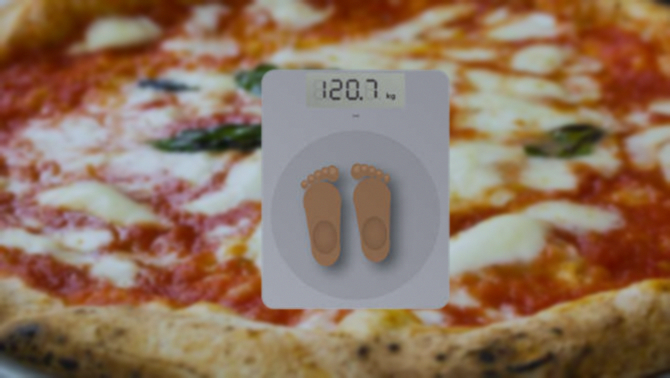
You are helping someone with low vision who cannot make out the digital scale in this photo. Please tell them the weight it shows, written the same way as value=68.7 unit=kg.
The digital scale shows value=120.7 unit=kg
